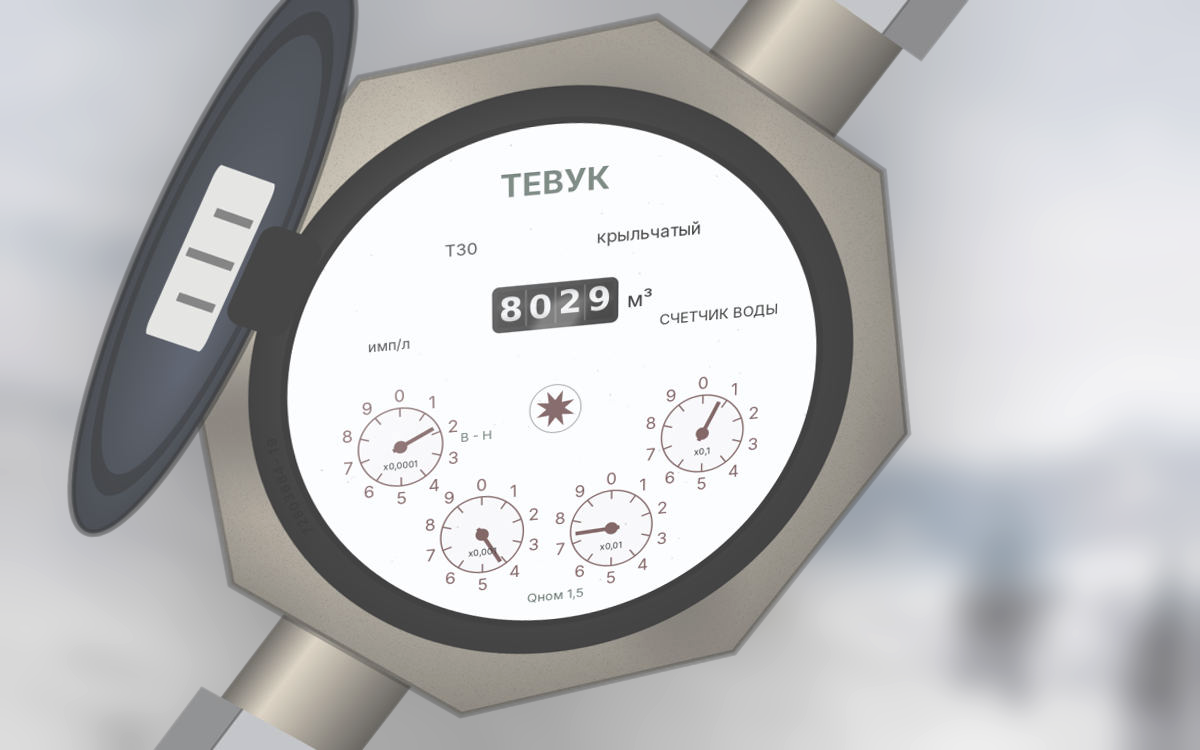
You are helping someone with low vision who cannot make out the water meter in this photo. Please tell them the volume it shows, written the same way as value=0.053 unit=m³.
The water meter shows value=8029.0741 unit=m³
